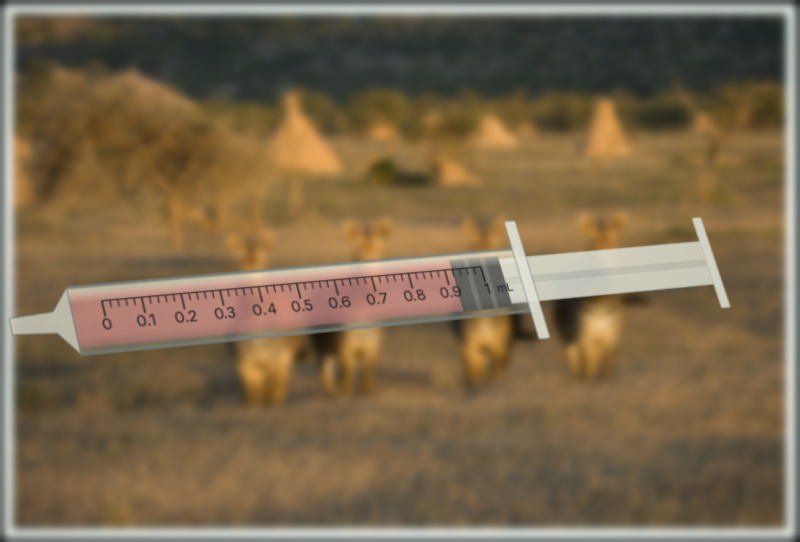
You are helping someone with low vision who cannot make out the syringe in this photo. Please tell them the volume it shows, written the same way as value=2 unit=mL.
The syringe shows value=0.92 unit=mL
